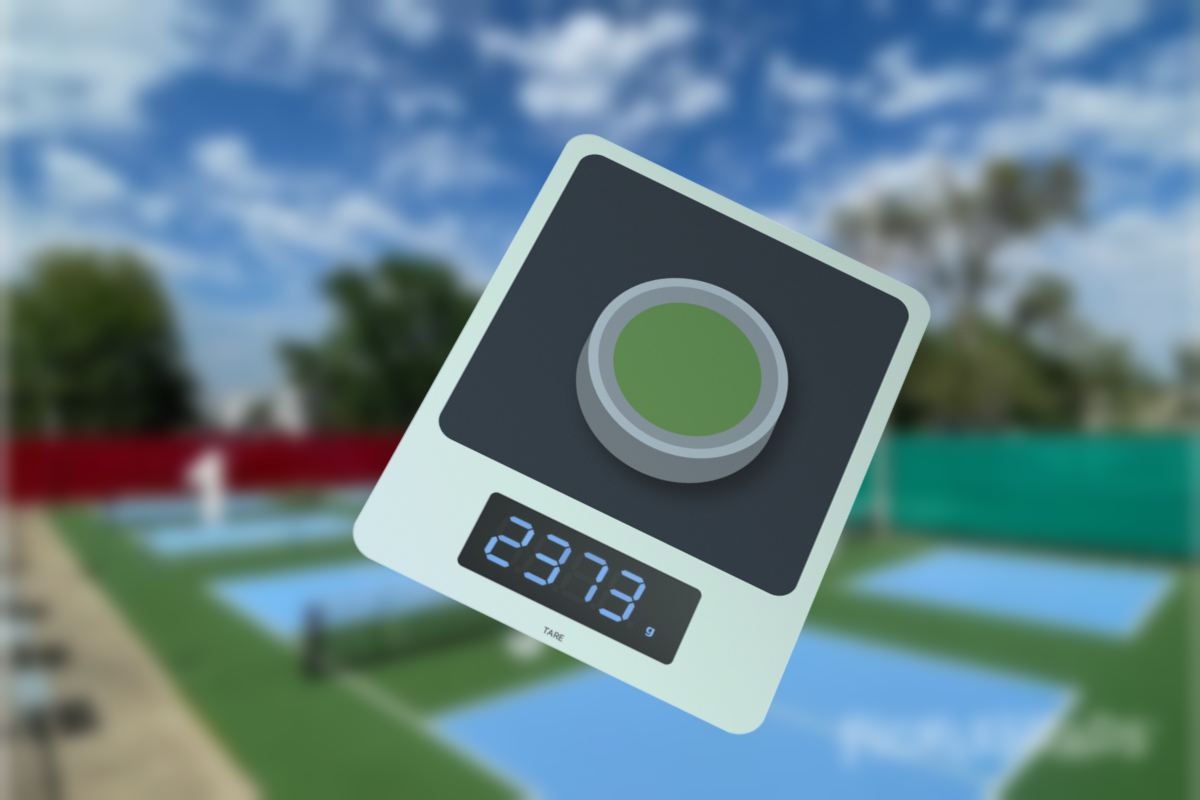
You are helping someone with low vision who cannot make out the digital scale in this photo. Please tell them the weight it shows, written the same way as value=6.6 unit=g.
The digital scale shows value=2373 unit=g
